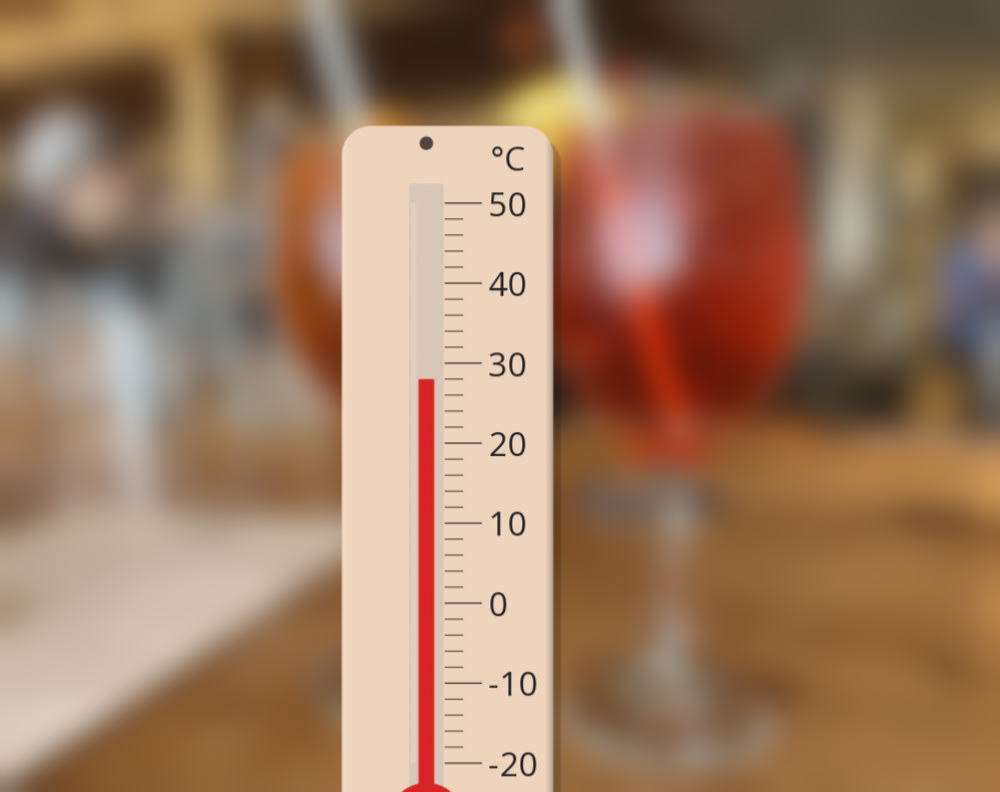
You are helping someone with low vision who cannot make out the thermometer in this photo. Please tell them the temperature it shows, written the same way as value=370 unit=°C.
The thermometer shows value=28 unit=°C
